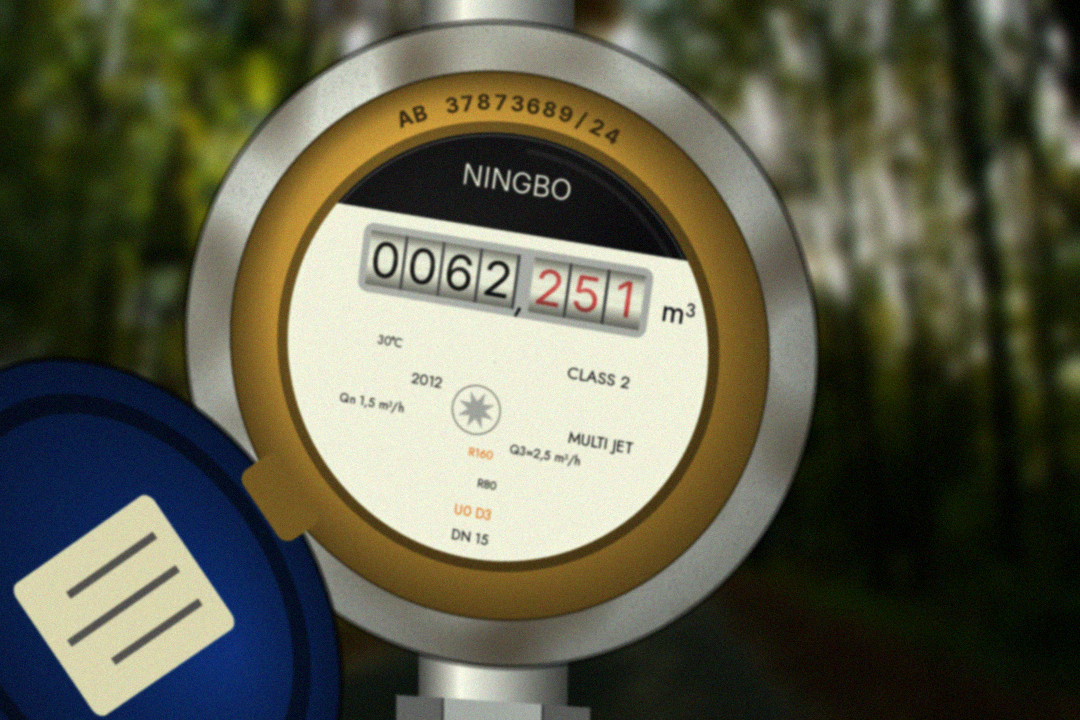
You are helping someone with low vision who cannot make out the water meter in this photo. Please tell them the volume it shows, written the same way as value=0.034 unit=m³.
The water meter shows value=62.251 unit=m³
